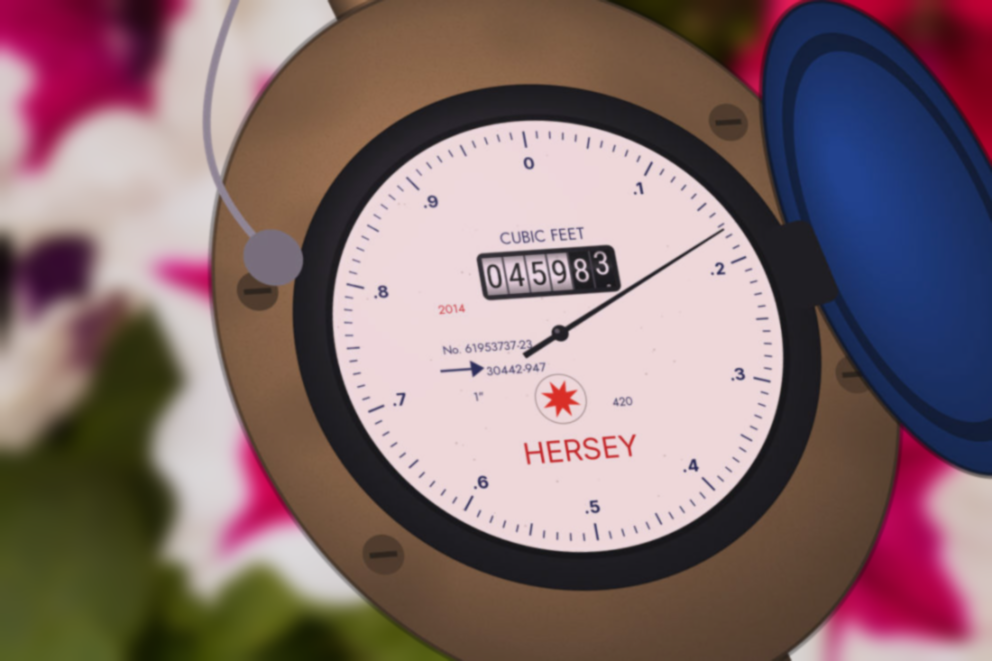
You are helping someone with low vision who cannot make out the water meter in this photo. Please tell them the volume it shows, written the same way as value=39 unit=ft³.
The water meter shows value=45983.17 unit=ft³
